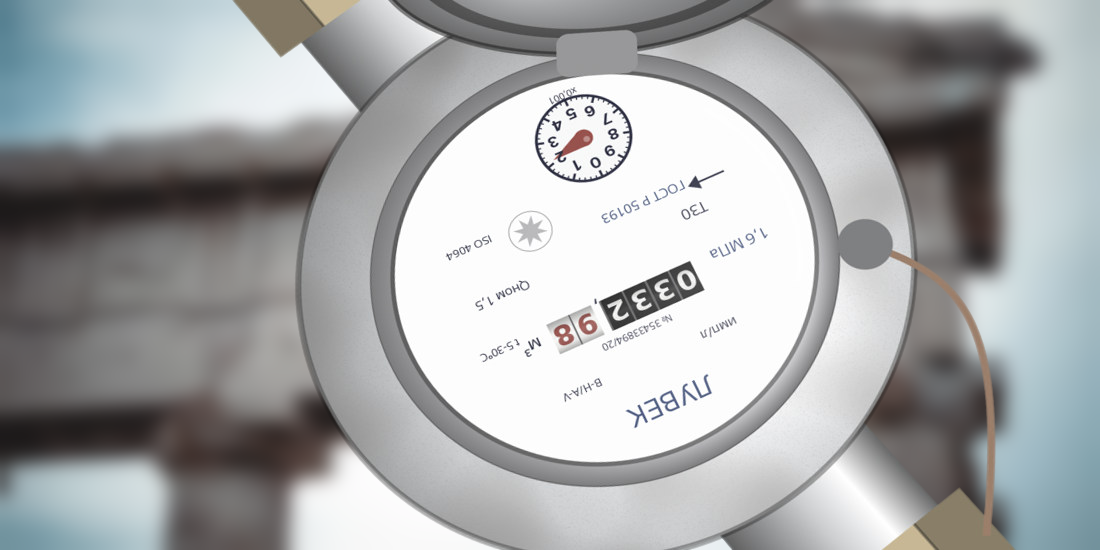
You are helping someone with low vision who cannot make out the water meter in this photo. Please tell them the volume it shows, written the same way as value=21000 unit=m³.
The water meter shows value=332.982 unit=m³
